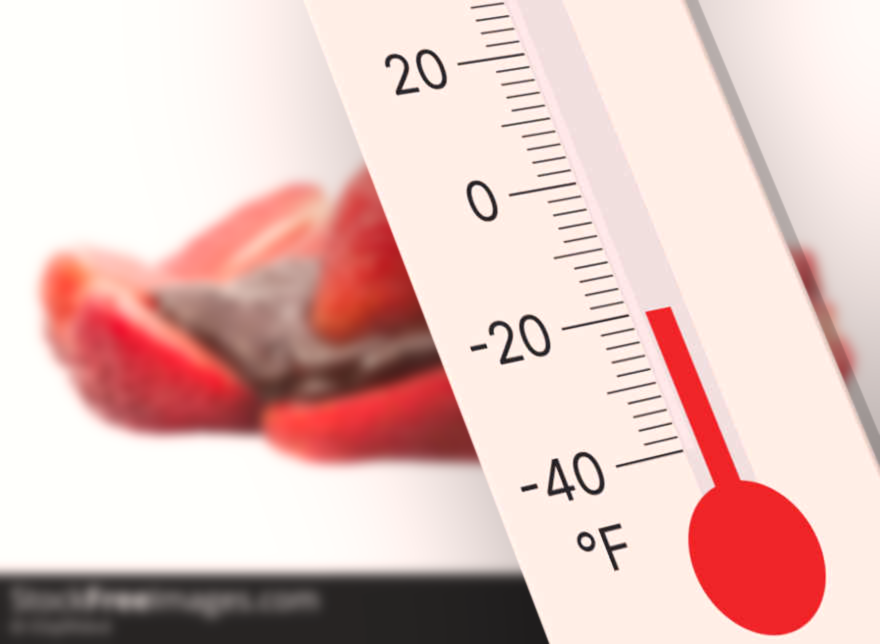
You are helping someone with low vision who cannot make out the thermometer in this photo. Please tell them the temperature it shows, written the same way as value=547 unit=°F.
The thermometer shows value=-20 unit=°F
